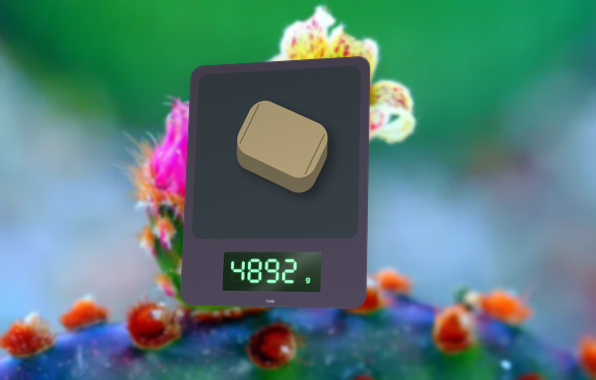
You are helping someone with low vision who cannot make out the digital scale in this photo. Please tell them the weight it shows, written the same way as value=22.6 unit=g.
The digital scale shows value=4892 unit=g
